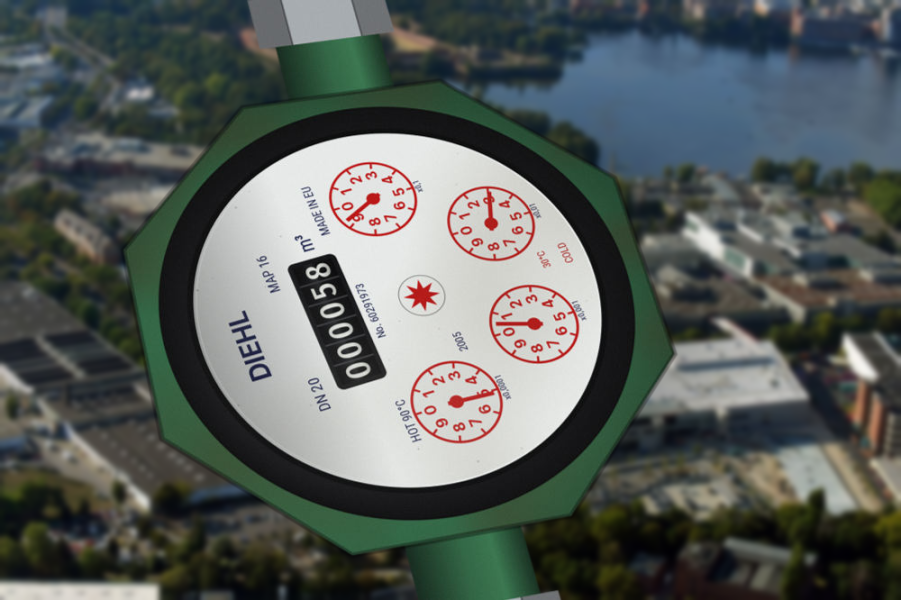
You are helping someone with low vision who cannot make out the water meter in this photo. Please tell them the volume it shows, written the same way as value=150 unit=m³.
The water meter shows value=57.9305 unit=m³
